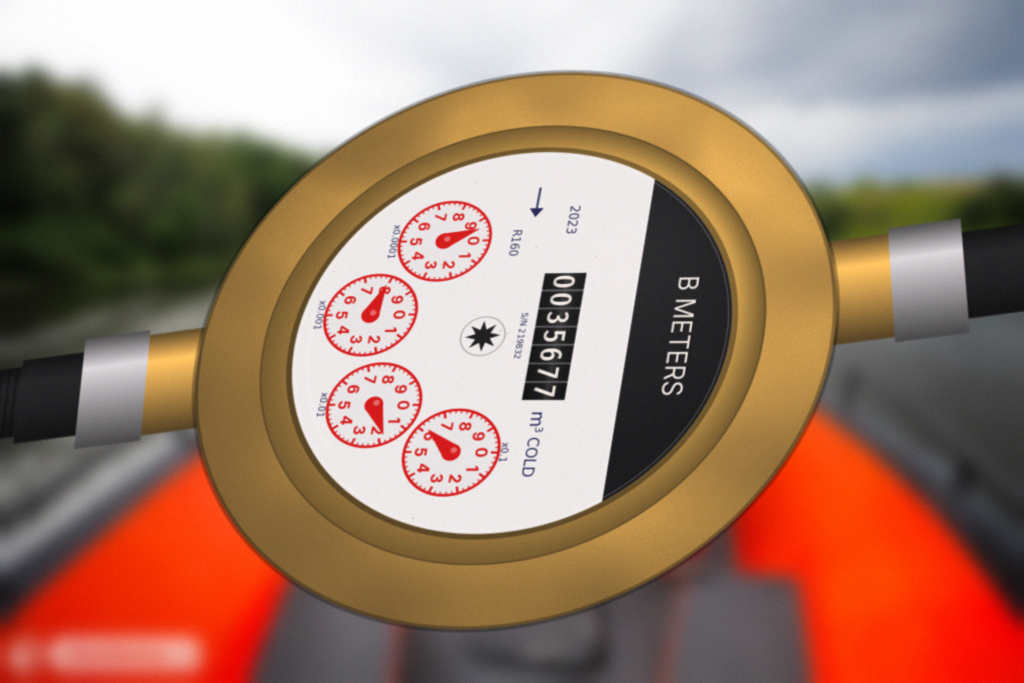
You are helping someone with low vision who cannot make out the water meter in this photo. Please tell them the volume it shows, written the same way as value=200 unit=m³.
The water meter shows value=35677.6179 unit=m³
